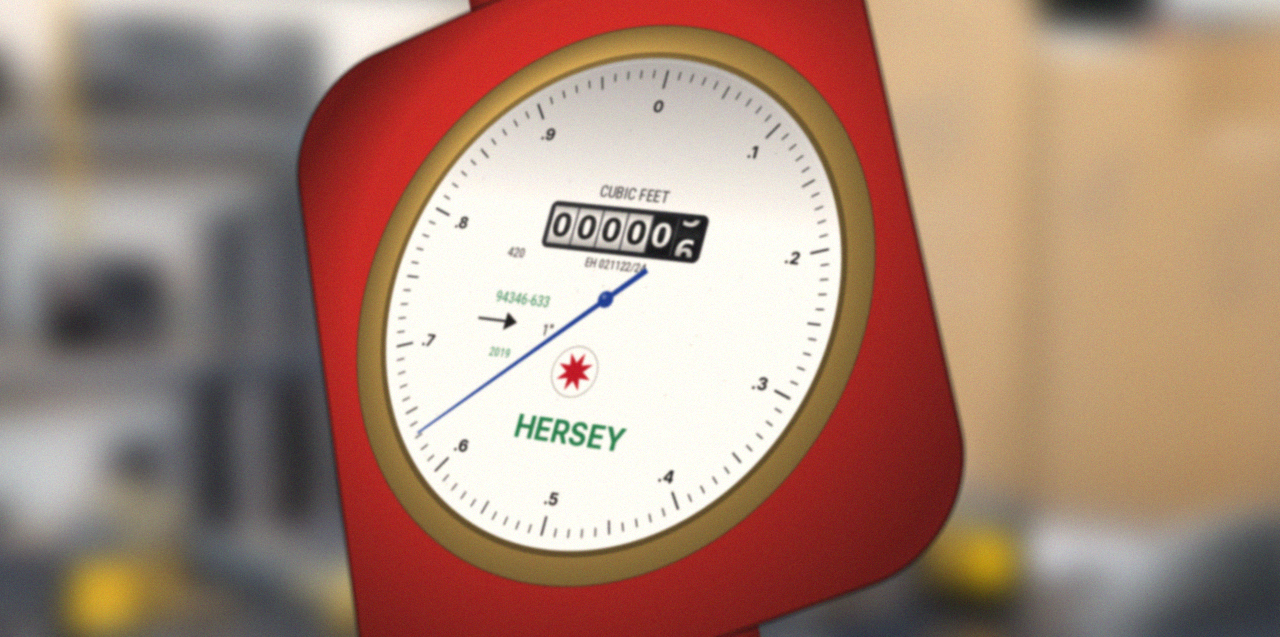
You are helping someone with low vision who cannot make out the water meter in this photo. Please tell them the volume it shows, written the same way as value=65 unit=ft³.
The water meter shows value=5.63 unit=ft³
